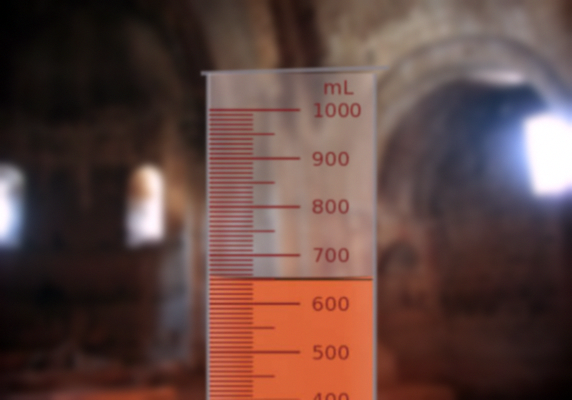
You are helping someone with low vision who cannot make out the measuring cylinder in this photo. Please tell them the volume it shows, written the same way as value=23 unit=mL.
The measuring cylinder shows value=650 unit=mL
